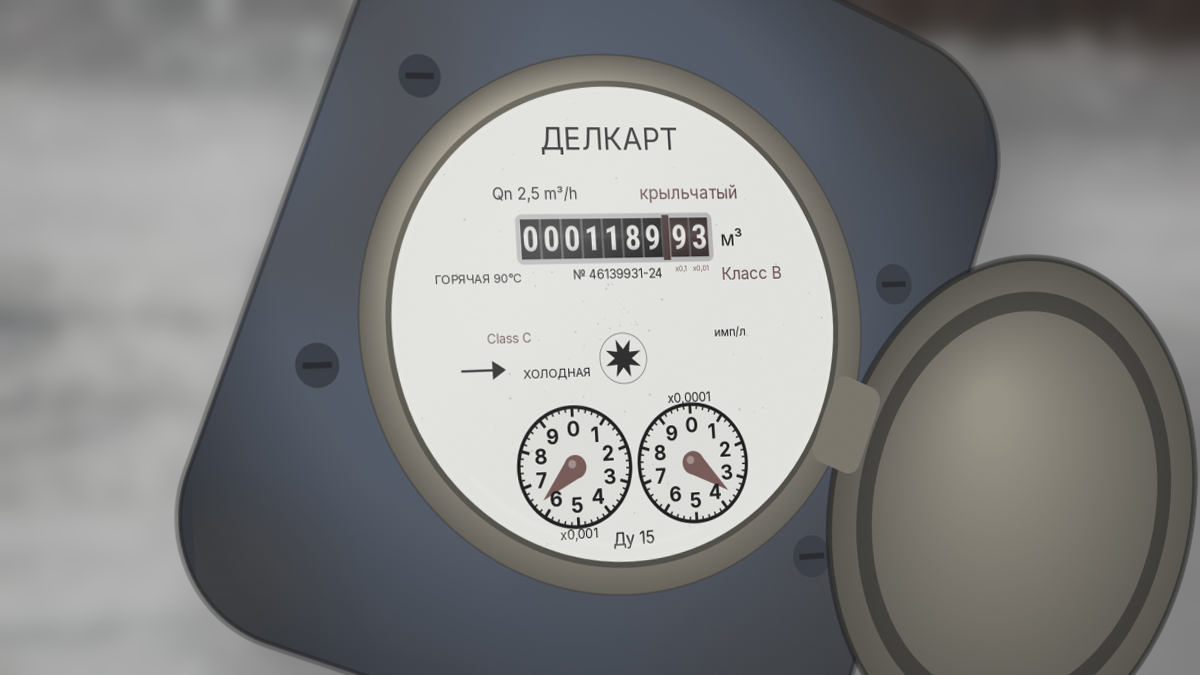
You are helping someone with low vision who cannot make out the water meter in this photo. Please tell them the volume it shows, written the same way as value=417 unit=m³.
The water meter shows value=1189.9363 unit=m³
